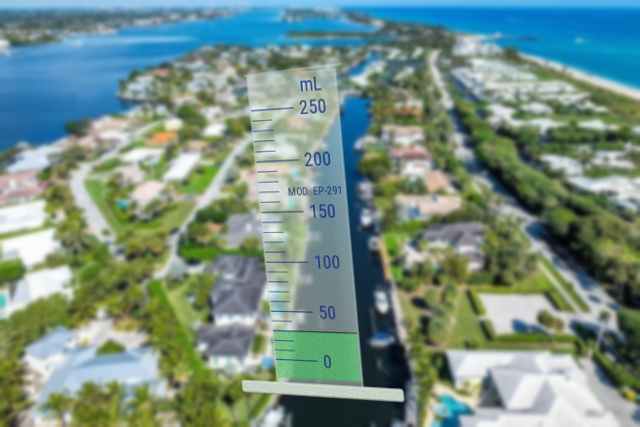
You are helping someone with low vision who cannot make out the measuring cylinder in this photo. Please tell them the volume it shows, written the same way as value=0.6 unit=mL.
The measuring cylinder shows value=30 unit=mL
